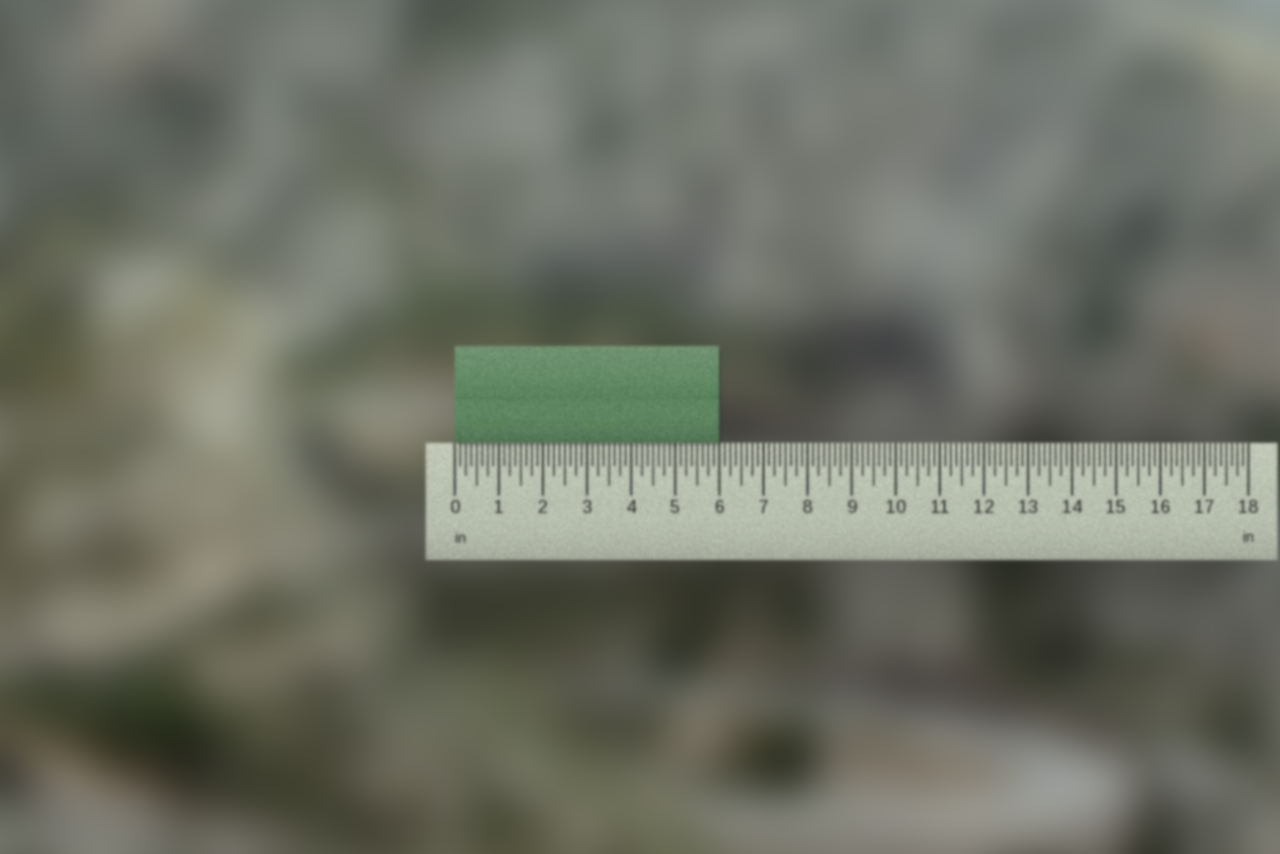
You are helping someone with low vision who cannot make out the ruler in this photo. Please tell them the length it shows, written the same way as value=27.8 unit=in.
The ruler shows value=6 unit=in
